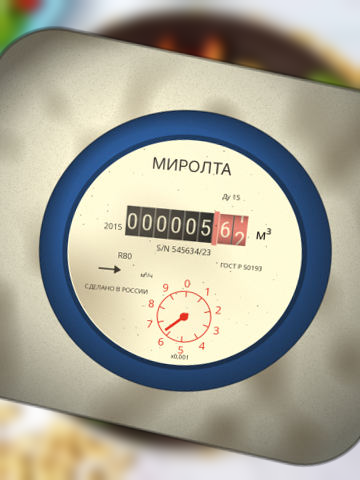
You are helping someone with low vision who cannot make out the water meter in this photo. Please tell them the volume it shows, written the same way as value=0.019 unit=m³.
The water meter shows value=5.616 unit=m³
